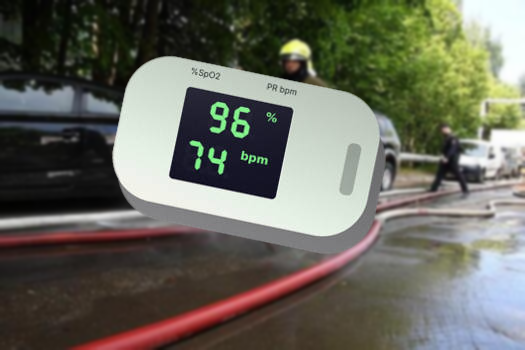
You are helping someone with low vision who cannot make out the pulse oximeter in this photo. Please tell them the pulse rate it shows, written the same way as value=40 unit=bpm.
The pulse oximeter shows value=74 unit=bpm
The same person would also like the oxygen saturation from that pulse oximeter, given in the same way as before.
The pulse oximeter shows value=96 unit=%
